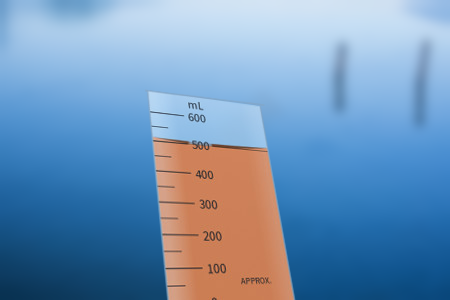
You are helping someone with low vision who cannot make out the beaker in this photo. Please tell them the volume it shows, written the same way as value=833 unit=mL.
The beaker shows value=500 unit=mL
